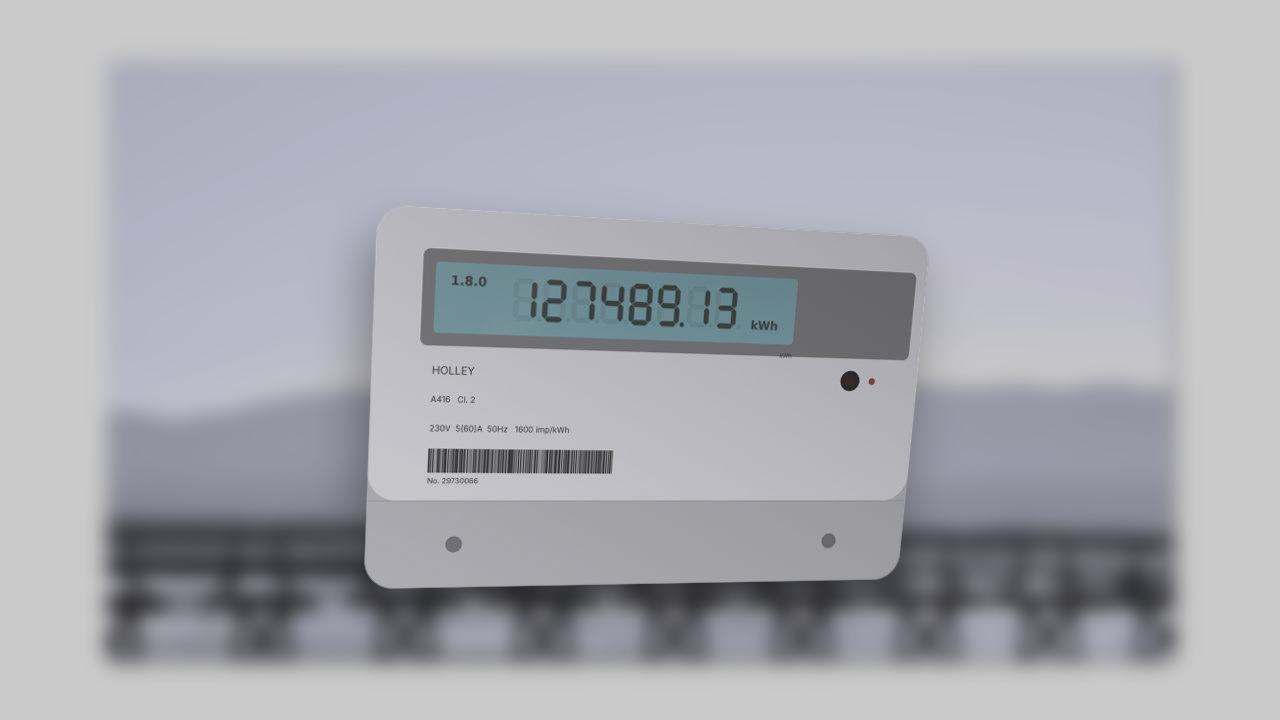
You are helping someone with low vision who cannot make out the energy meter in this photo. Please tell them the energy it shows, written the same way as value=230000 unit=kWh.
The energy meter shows value=127489.13 unit=kWh
